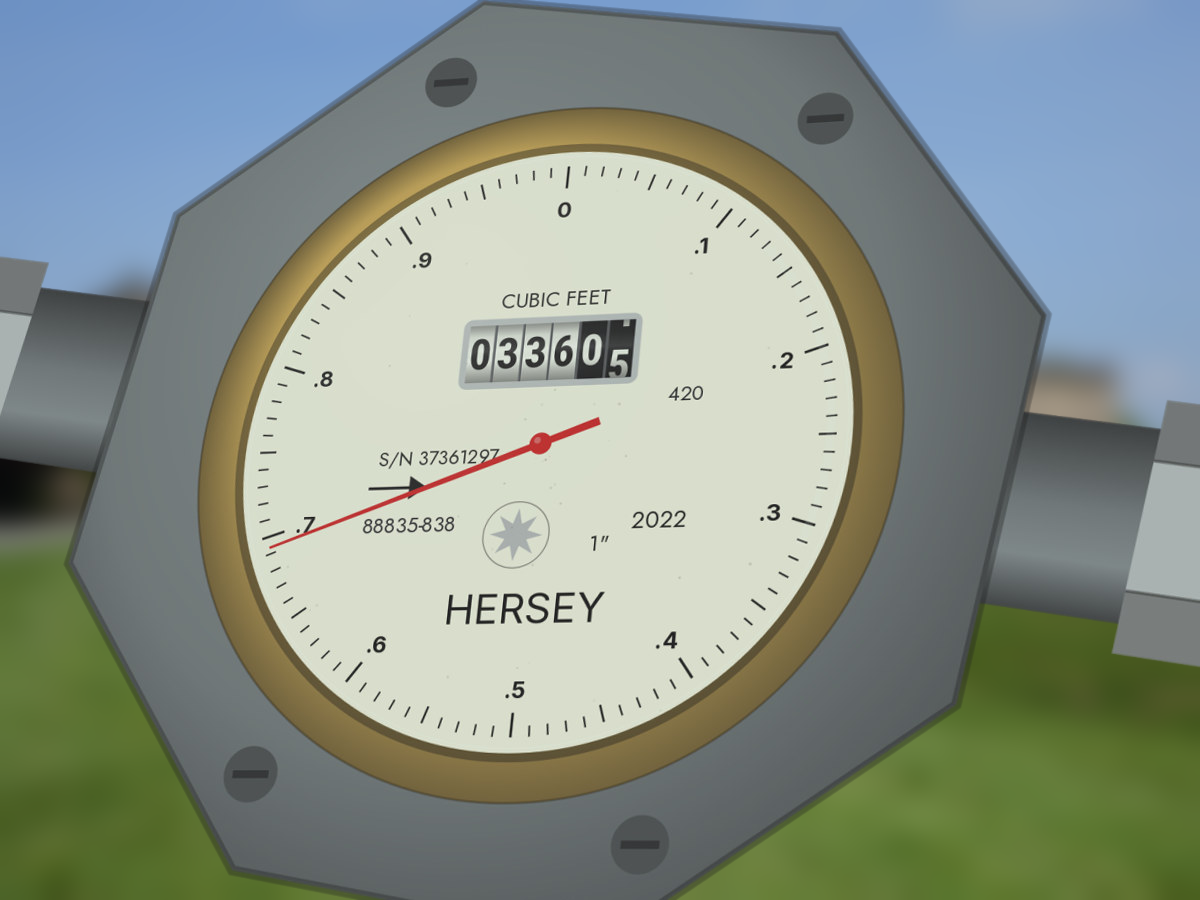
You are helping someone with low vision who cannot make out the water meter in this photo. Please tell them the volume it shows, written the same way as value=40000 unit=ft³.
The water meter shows value=33604.69 unit=ft³
